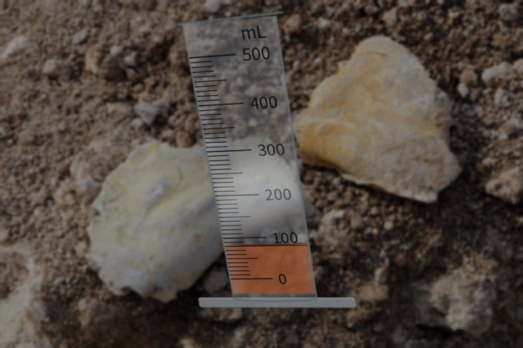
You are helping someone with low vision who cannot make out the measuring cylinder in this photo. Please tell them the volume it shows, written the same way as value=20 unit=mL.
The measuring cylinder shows value=80 unit=mL
